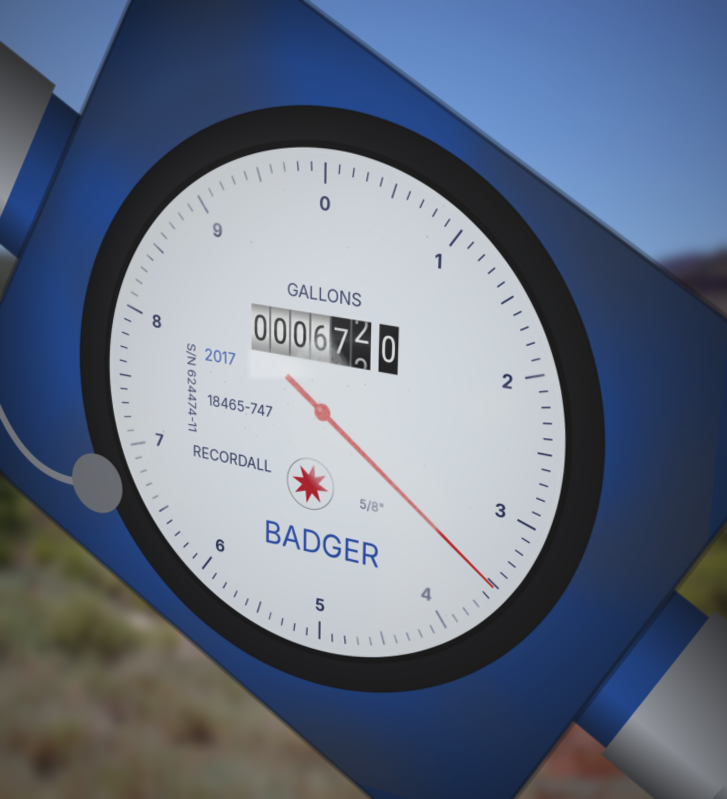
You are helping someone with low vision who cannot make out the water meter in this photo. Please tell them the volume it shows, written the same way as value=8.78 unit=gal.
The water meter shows value=6723.5 unit=gal
